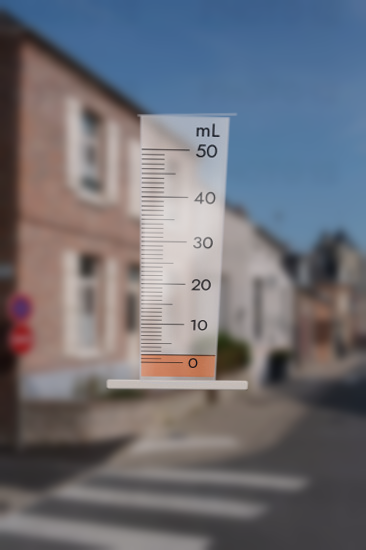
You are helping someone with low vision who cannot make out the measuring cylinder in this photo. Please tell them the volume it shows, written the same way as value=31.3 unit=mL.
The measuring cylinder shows value=2 unit=mL
